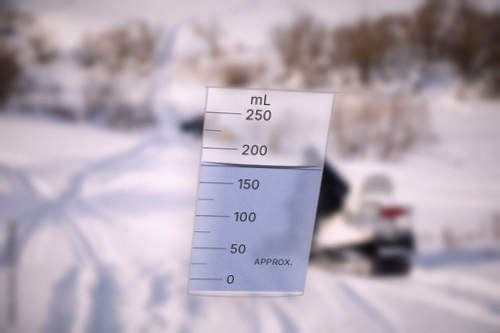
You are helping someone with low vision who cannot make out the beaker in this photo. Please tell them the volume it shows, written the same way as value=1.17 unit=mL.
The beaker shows value=175 unit=mL
